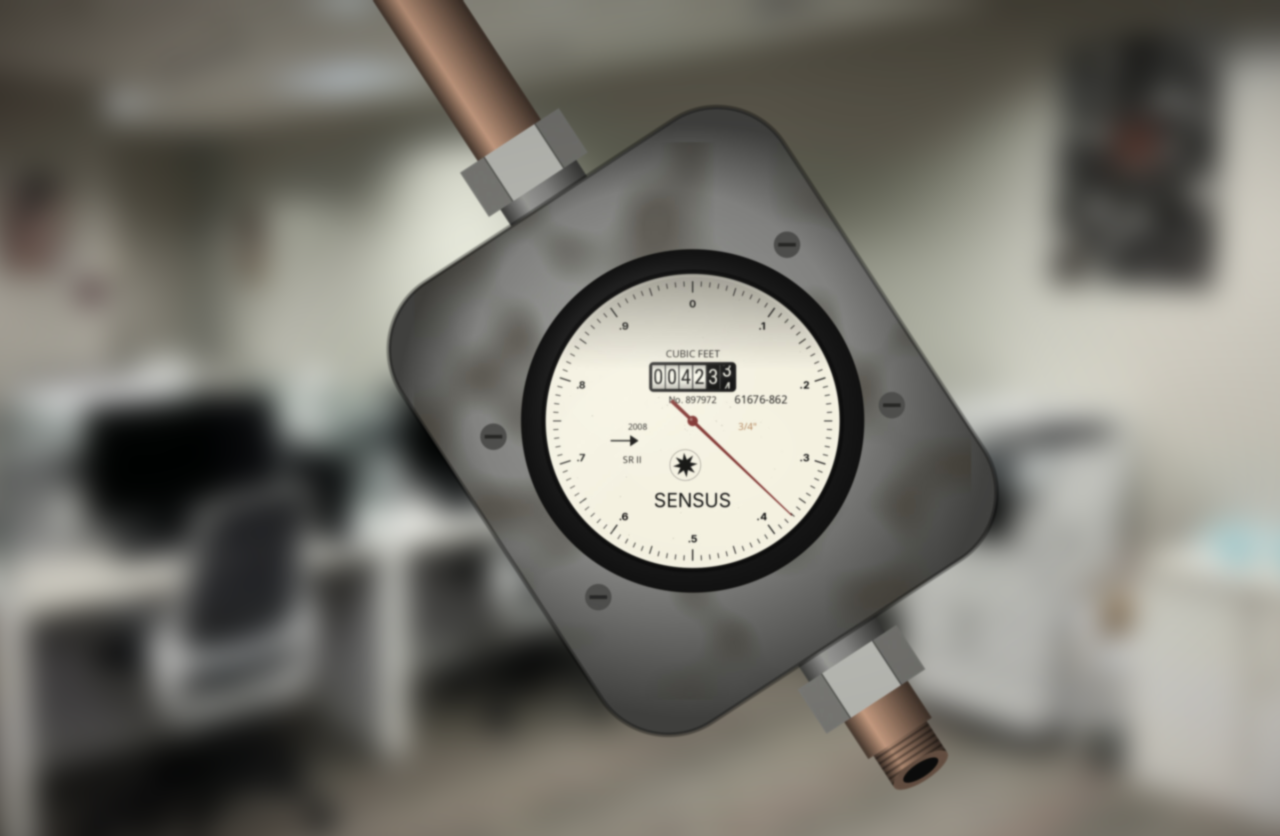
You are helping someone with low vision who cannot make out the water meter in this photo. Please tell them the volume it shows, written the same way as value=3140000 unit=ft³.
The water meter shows value=4233.37 unit=ft³
